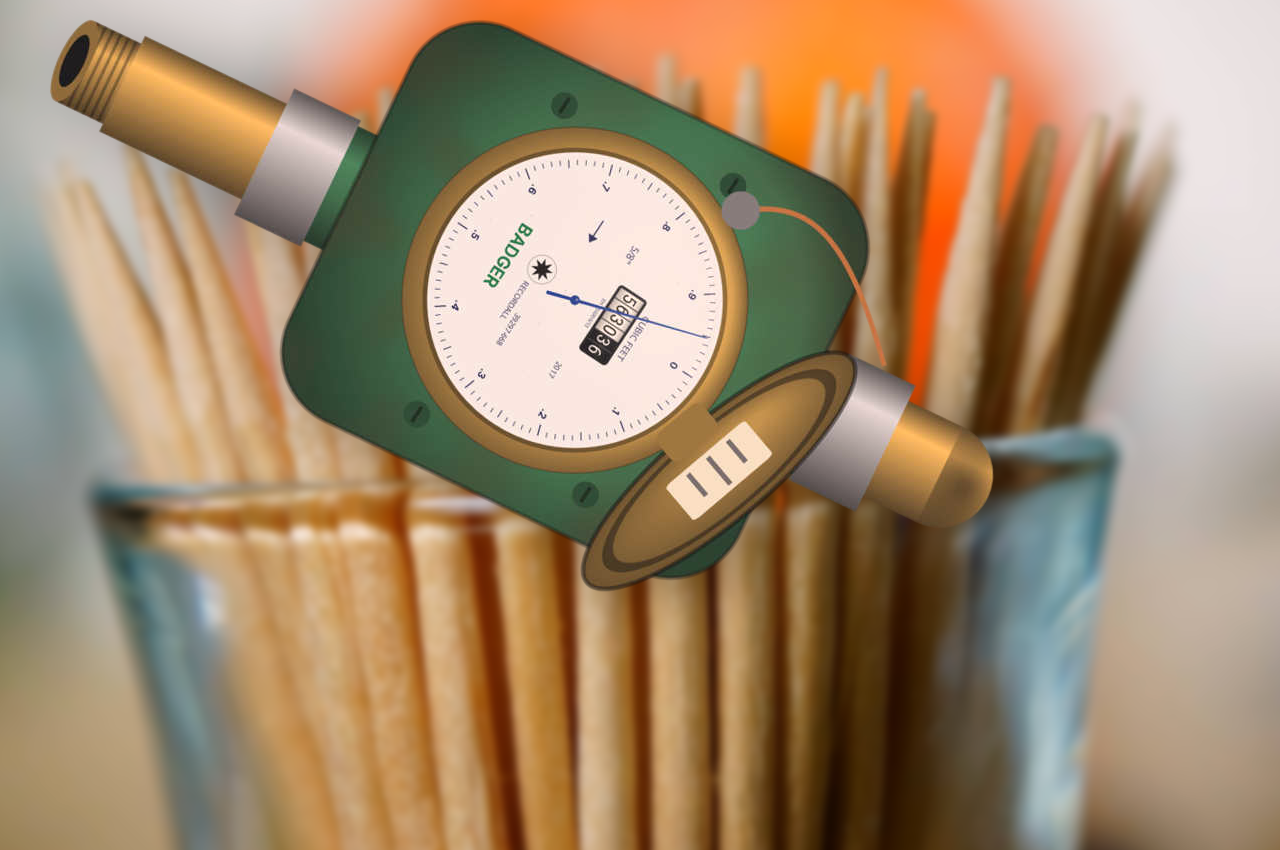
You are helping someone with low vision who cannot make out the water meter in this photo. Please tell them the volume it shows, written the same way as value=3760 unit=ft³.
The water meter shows value=563035.95 unit=ft³
